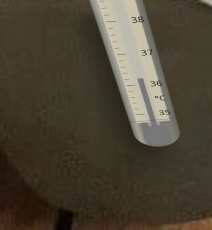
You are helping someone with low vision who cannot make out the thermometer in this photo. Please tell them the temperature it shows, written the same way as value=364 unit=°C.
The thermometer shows value=36.2 unit=°C
